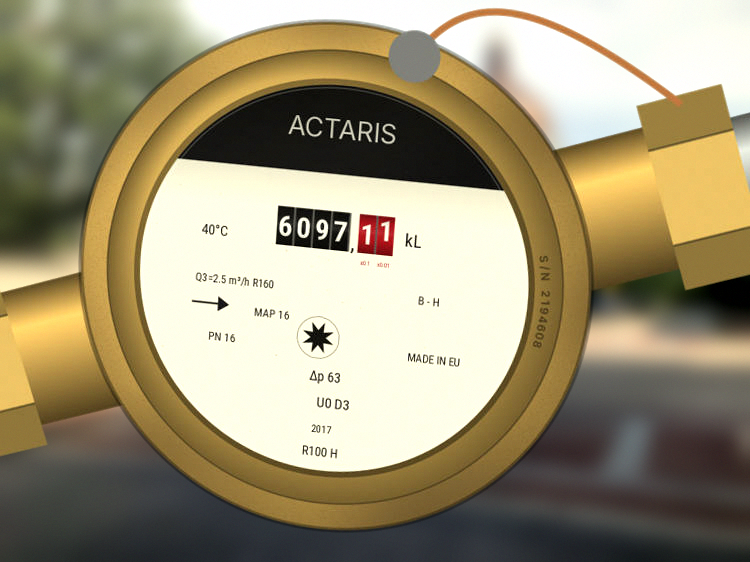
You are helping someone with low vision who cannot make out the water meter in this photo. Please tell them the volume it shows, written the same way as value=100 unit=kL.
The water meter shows value=6097.11 unit=kL
